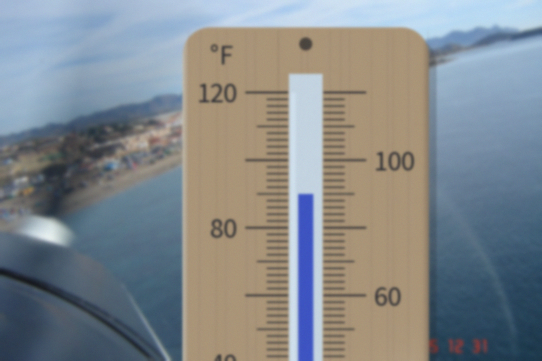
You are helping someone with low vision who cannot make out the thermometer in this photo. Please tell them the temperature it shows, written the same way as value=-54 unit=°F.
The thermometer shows value=90 unit=°F
